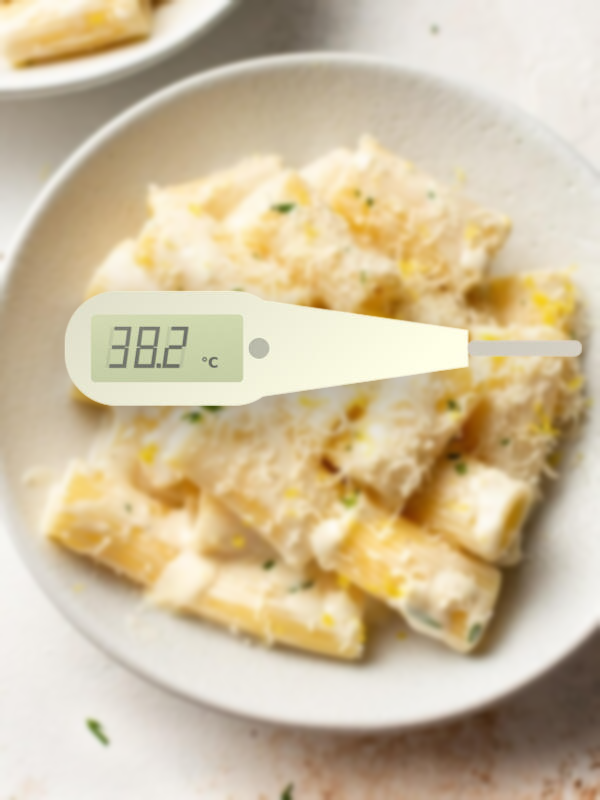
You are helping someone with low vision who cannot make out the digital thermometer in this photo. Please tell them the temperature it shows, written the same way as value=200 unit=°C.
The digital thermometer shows value=38.2 unit=°C
